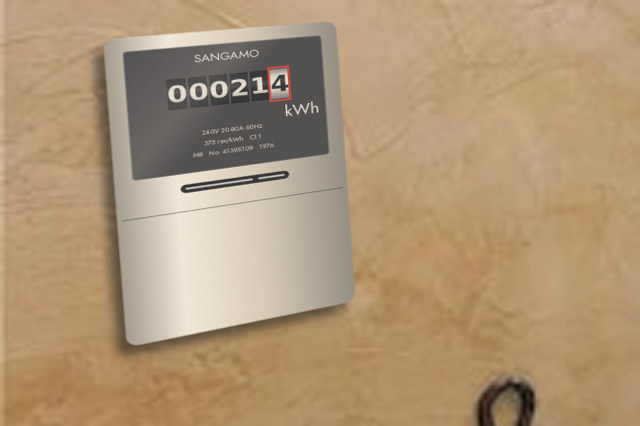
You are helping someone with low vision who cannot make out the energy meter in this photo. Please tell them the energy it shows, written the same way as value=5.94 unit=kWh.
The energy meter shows value=21.4 unit=kWh
